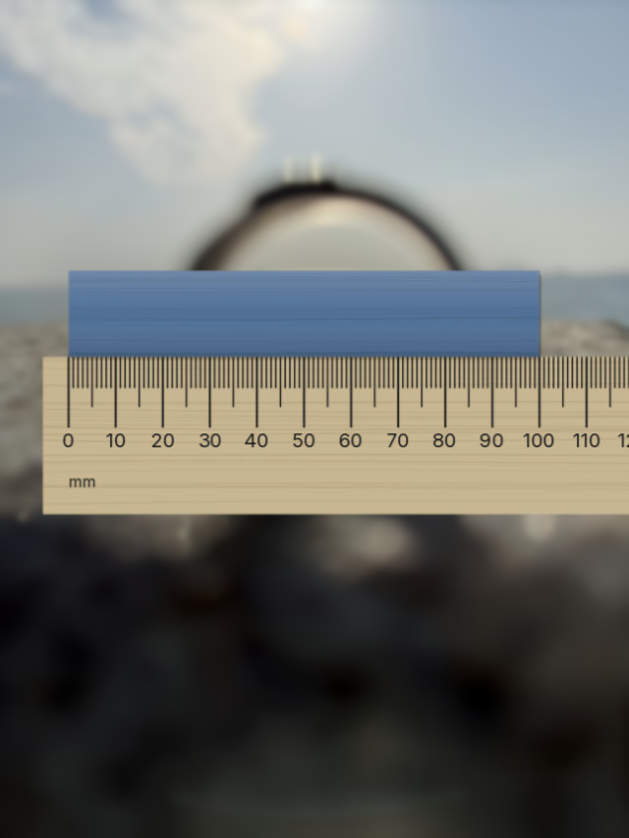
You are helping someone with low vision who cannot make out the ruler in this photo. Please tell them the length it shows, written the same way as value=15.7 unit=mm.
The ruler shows value=100 unit=mm
